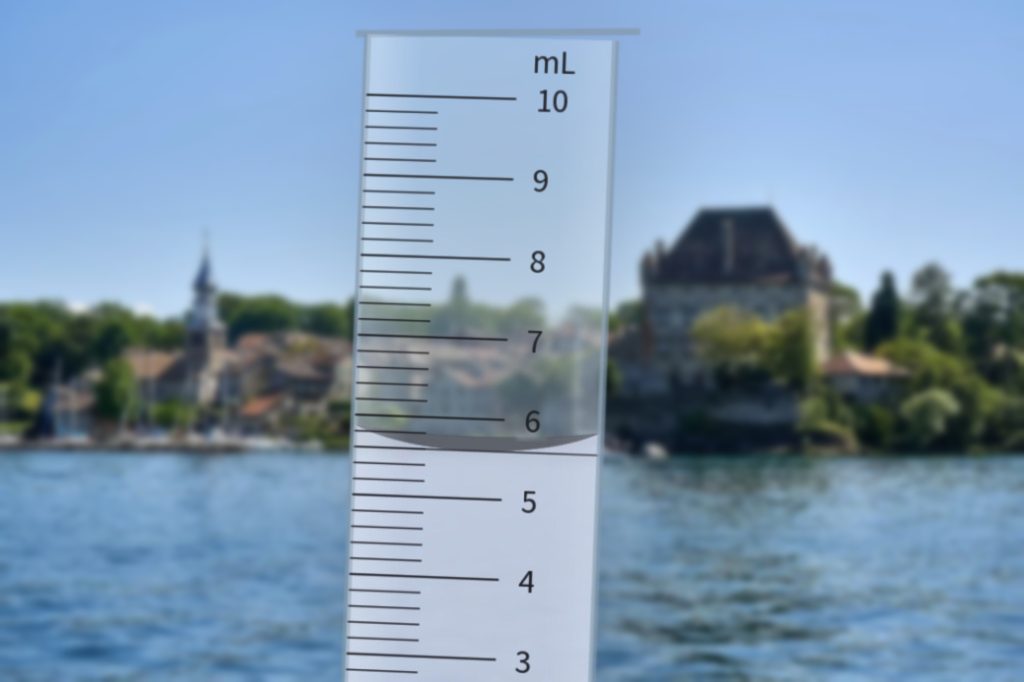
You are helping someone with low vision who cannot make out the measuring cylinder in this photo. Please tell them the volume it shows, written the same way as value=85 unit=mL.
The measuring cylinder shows value=5.6 unit=mL
